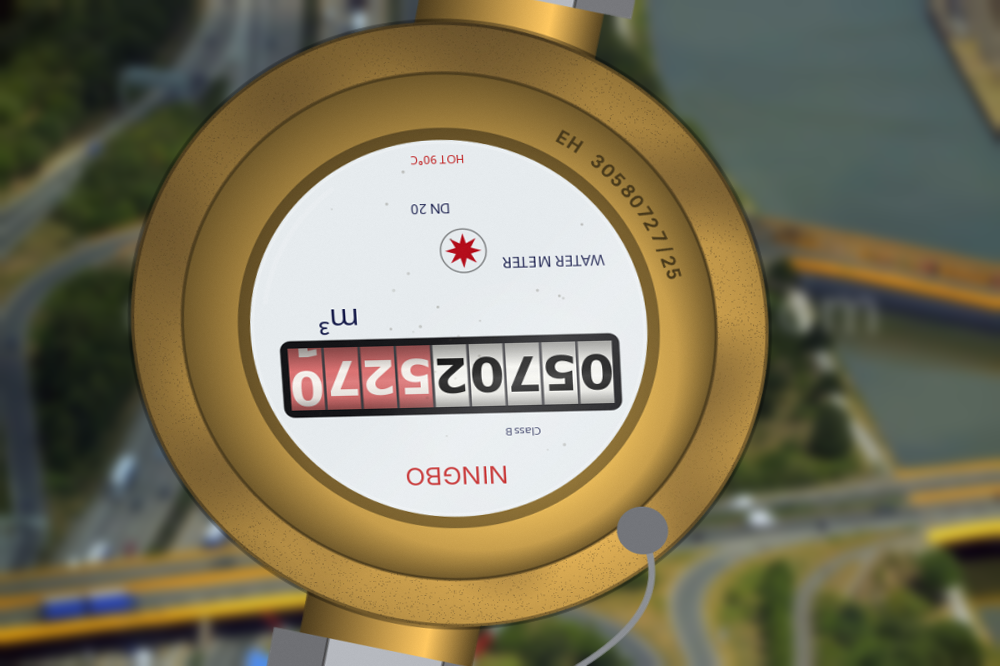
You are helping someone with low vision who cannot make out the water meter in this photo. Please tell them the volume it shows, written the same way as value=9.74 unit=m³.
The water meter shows value=5702.5270 unit=m³
